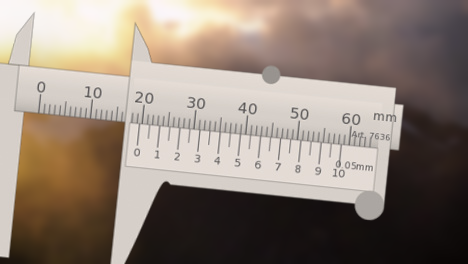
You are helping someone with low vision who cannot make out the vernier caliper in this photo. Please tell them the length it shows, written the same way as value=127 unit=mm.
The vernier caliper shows value=19.5 unit=mm
